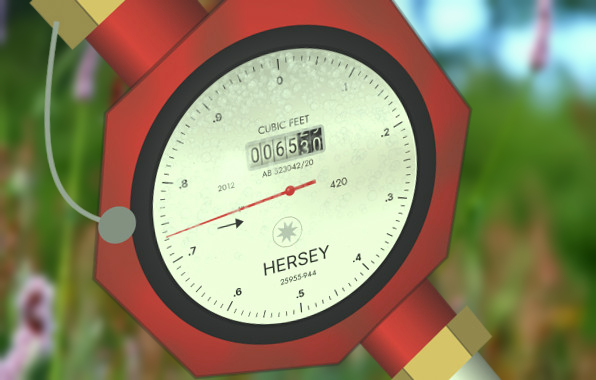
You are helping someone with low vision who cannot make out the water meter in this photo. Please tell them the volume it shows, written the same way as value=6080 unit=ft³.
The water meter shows value=6529.73 unit=ft³
